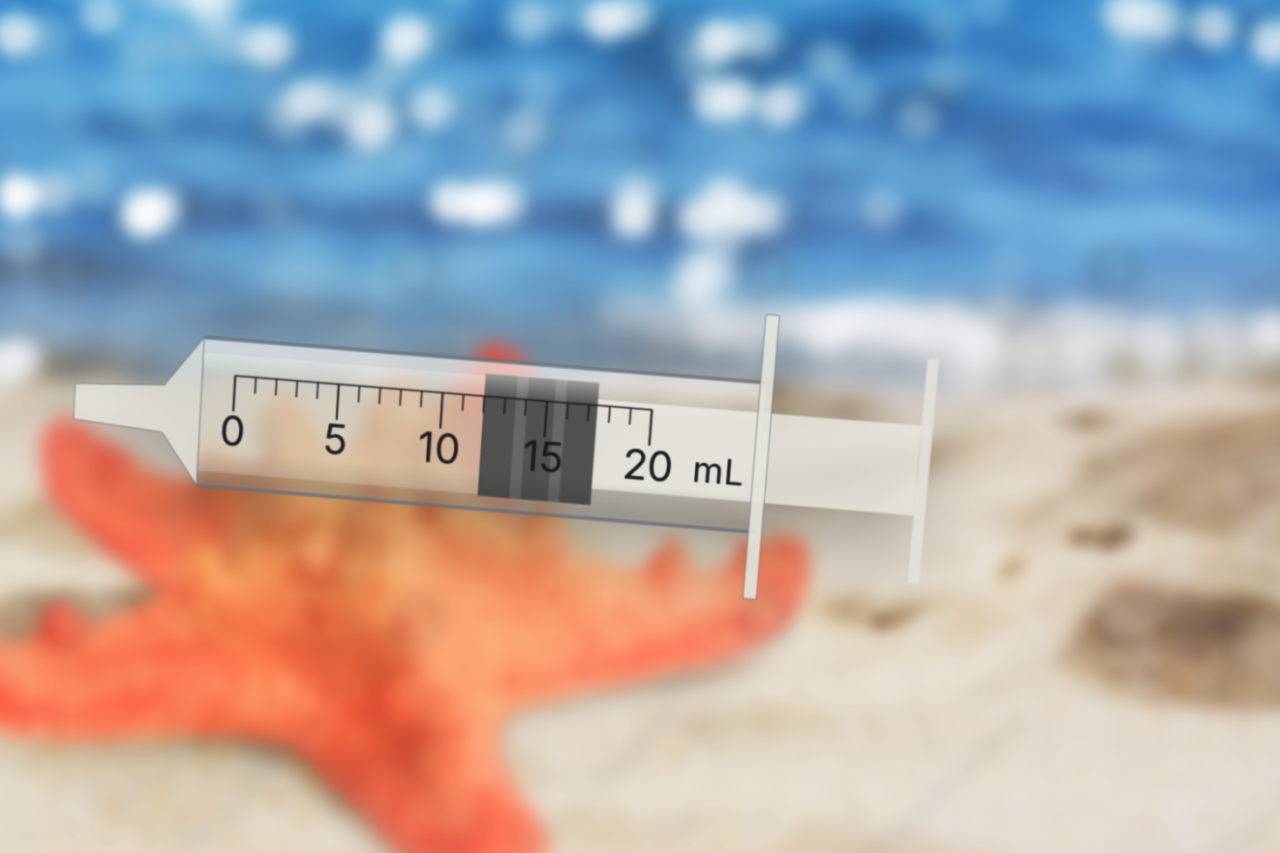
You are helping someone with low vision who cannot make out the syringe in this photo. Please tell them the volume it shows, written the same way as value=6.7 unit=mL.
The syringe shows value=12 unit=mL
